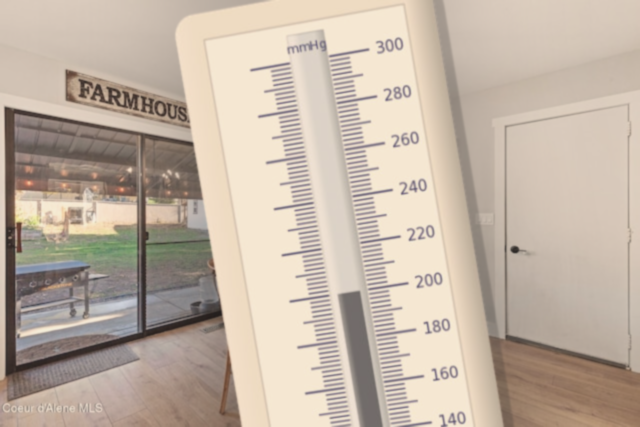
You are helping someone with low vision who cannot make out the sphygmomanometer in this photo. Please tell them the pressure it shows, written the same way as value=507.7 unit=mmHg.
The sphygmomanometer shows value=200 unit=mmHg
